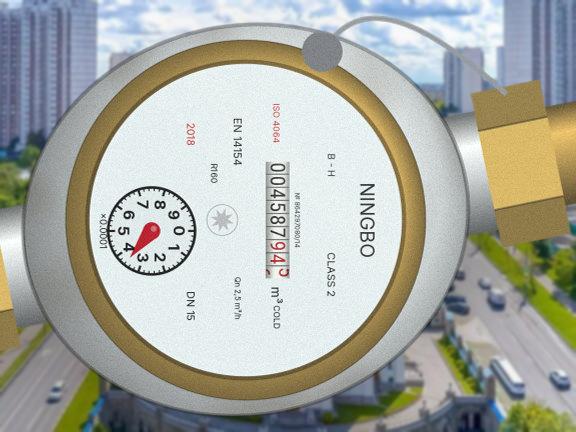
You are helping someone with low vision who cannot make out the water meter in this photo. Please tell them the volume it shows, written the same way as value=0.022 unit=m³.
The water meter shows value=4587.9453 unit=m³
